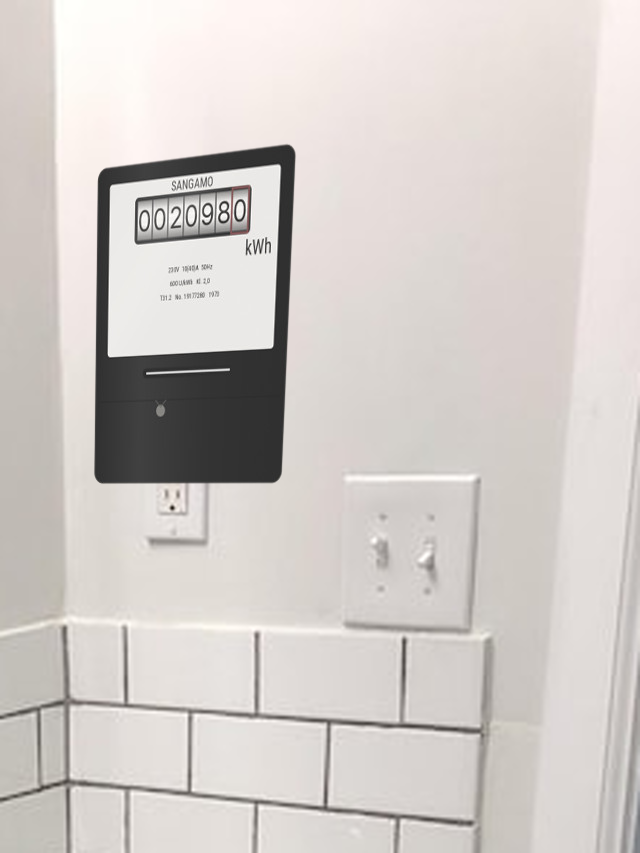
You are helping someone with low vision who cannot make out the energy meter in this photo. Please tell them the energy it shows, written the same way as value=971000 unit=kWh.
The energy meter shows value=2098.0 unit=kWh
